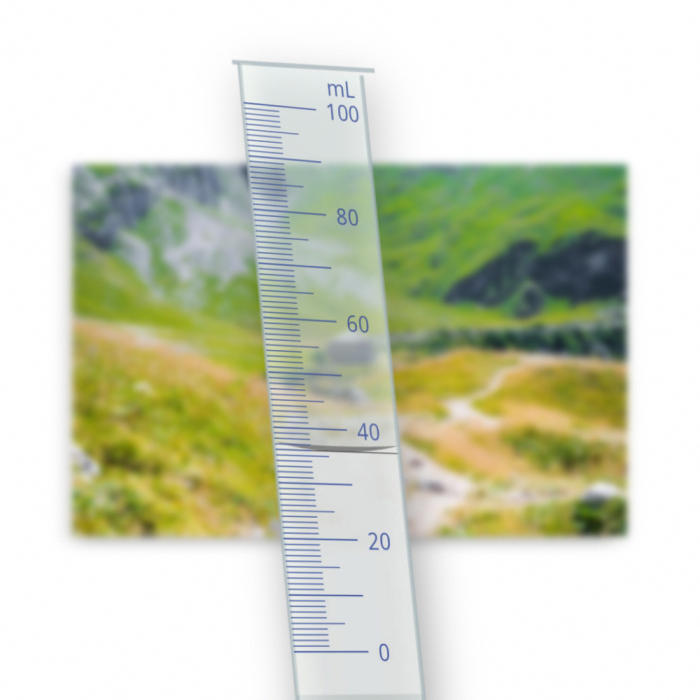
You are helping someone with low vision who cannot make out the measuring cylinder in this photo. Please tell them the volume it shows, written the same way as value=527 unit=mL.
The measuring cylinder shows value=36 unit=mL
